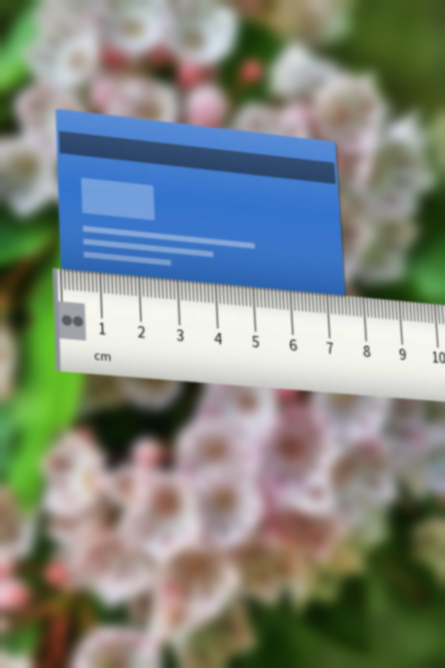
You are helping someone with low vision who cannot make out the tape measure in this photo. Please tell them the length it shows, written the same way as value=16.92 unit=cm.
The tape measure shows value=7.5 unit=cm
